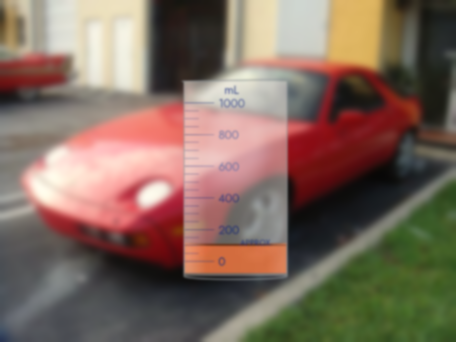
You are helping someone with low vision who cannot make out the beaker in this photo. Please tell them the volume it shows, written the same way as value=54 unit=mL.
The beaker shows value=100 unit=mL
